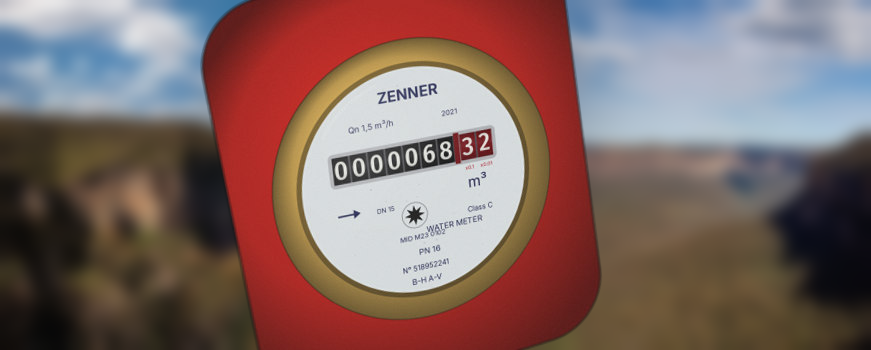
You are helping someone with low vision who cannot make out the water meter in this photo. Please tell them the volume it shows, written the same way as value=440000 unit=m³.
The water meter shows value=68.32 unit=m³
